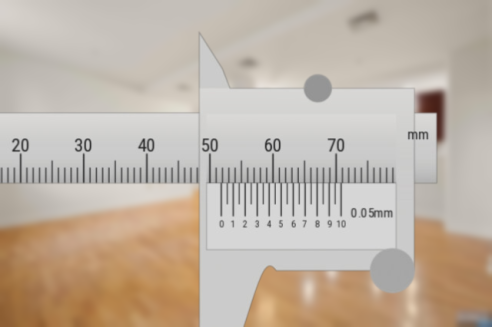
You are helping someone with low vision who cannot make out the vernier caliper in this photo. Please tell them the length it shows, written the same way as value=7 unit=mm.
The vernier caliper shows value=51.8 unit=mm
